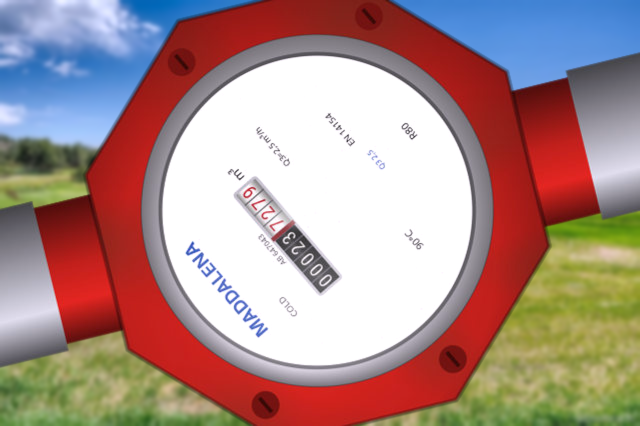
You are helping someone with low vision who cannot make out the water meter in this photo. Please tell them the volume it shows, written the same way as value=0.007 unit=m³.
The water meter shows value=23.7279 unit=m³
